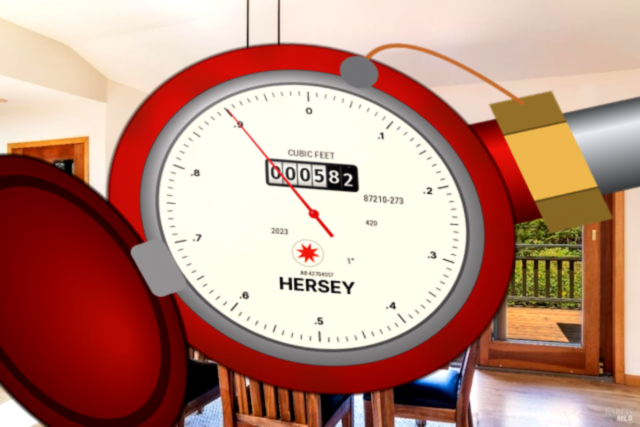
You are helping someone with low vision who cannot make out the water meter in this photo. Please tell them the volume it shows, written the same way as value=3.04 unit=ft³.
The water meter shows value=581.90 unit=ft³
